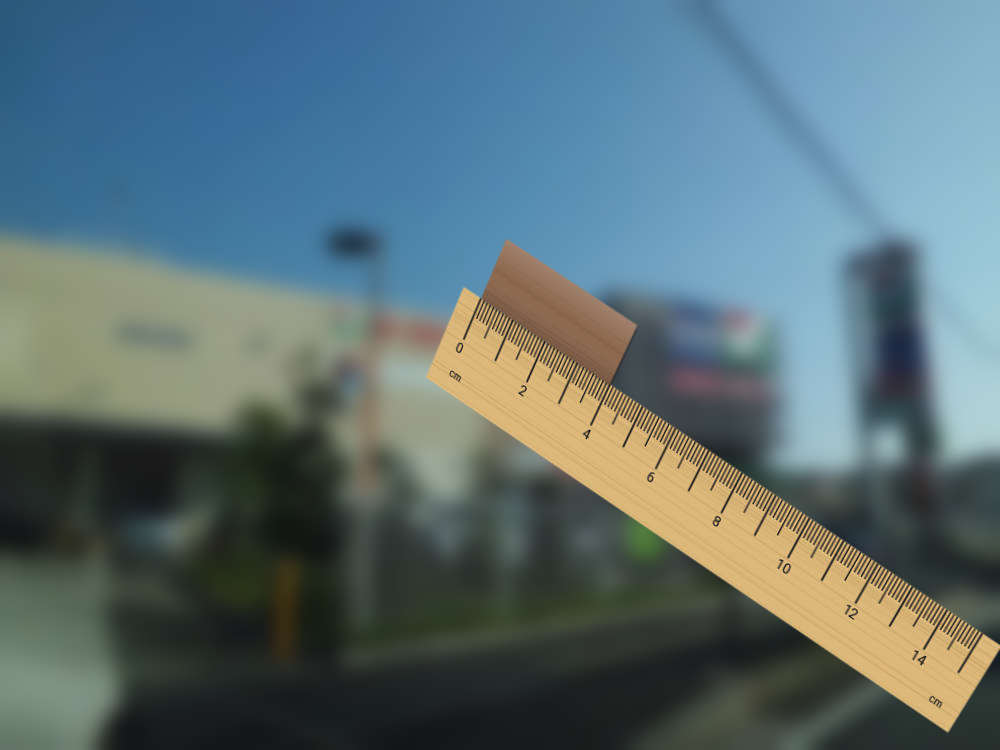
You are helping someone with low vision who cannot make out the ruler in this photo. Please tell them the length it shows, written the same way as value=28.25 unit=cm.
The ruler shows value=4 unit=cm
